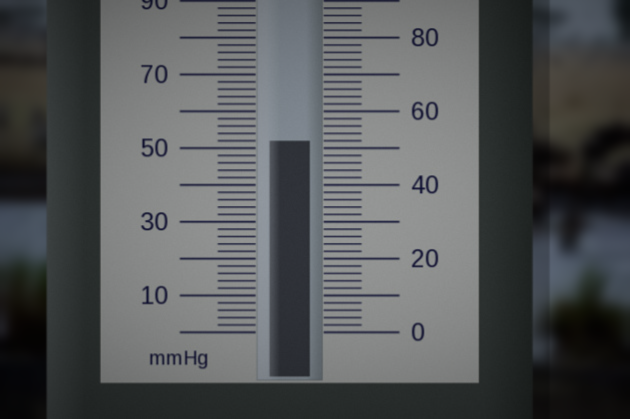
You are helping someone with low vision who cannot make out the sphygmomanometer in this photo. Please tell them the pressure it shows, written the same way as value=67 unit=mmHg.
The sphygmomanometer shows value=52 unit=mmHg
